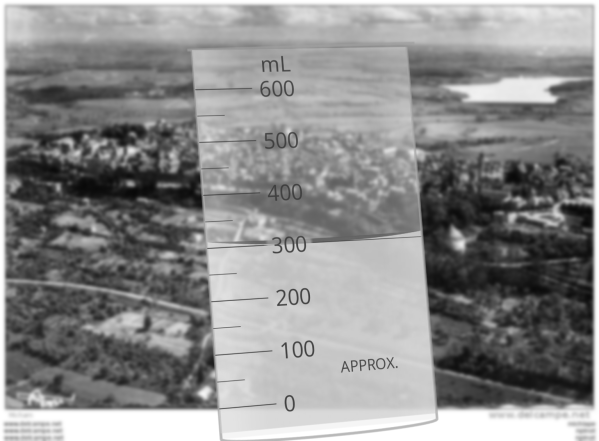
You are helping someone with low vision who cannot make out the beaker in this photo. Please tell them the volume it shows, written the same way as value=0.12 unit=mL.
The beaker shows value=300 unit=mL
